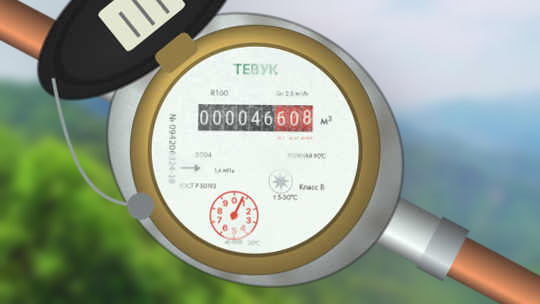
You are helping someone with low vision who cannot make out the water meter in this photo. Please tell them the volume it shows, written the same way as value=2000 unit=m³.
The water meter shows value=46.6080 unit=m³
